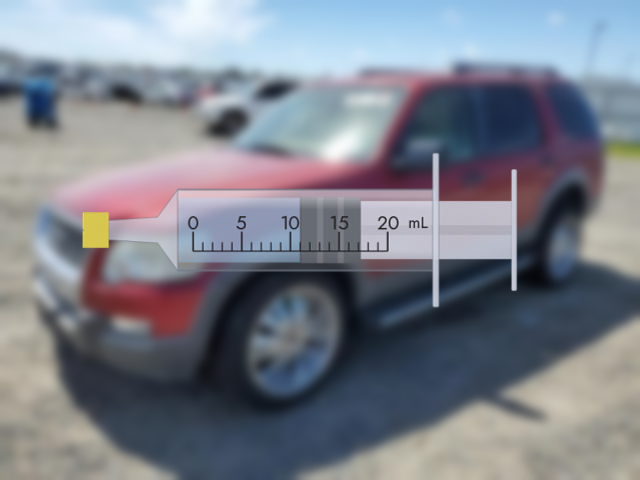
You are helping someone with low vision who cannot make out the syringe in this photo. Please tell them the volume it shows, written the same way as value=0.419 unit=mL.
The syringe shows value=11 unit=mL
